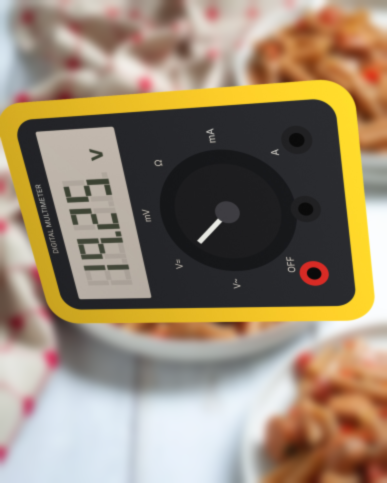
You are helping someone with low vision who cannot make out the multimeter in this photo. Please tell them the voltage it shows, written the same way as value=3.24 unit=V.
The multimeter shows value=19.25 unit=V
